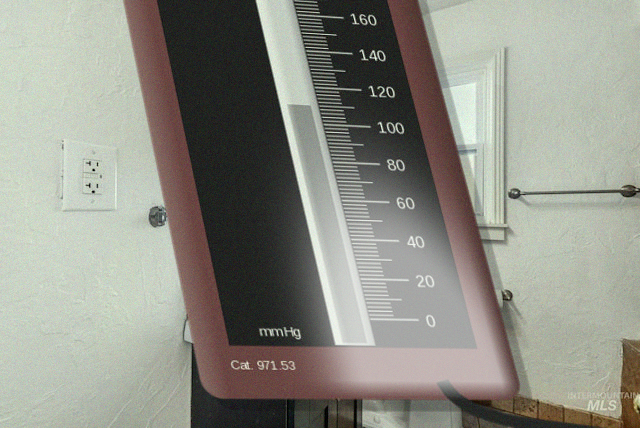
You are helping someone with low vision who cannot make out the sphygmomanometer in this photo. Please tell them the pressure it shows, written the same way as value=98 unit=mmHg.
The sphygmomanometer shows value=110 unit=mmHg
